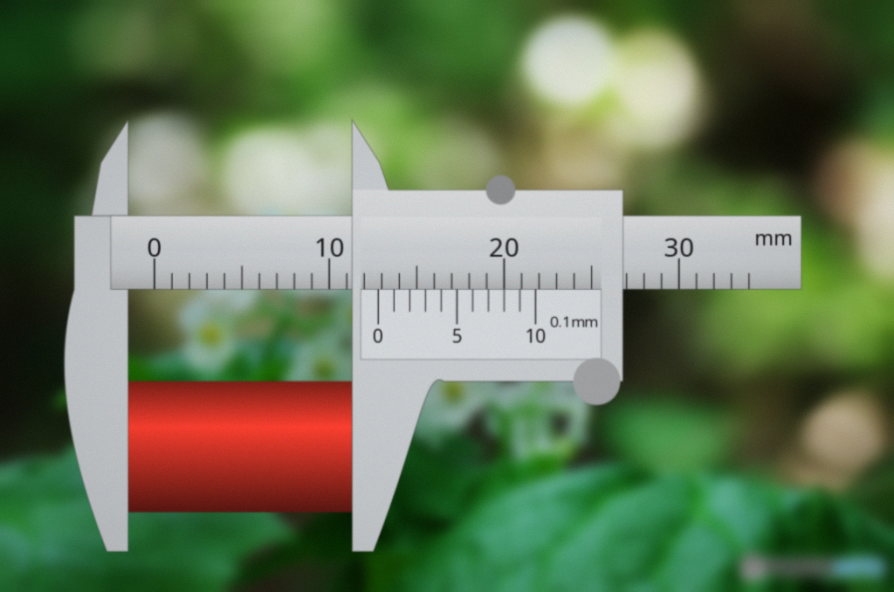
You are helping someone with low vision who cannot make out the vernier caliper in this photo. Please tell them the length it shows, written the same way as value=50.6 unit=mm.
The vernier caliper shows value=12.8 unit=mm
